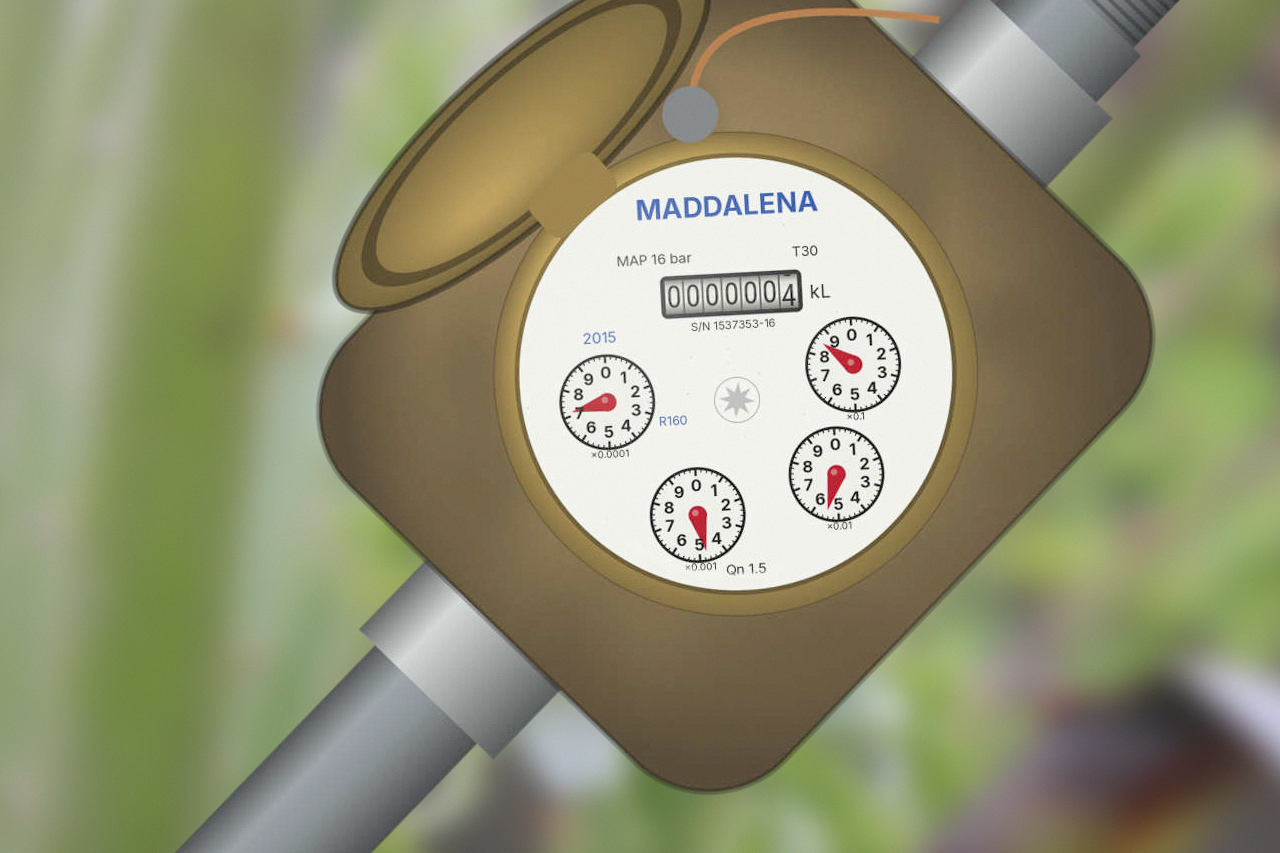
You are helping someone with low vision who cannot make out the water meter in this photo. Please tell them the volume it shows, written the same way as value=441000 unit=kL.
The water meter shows value=3.8547 unit=kL
